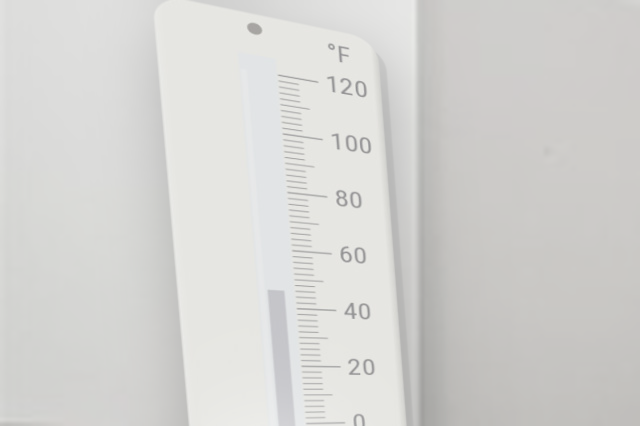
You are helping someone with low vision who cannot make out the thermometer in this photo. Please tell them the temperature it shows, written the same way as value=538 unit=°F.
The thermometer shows value=46 unit=°F
